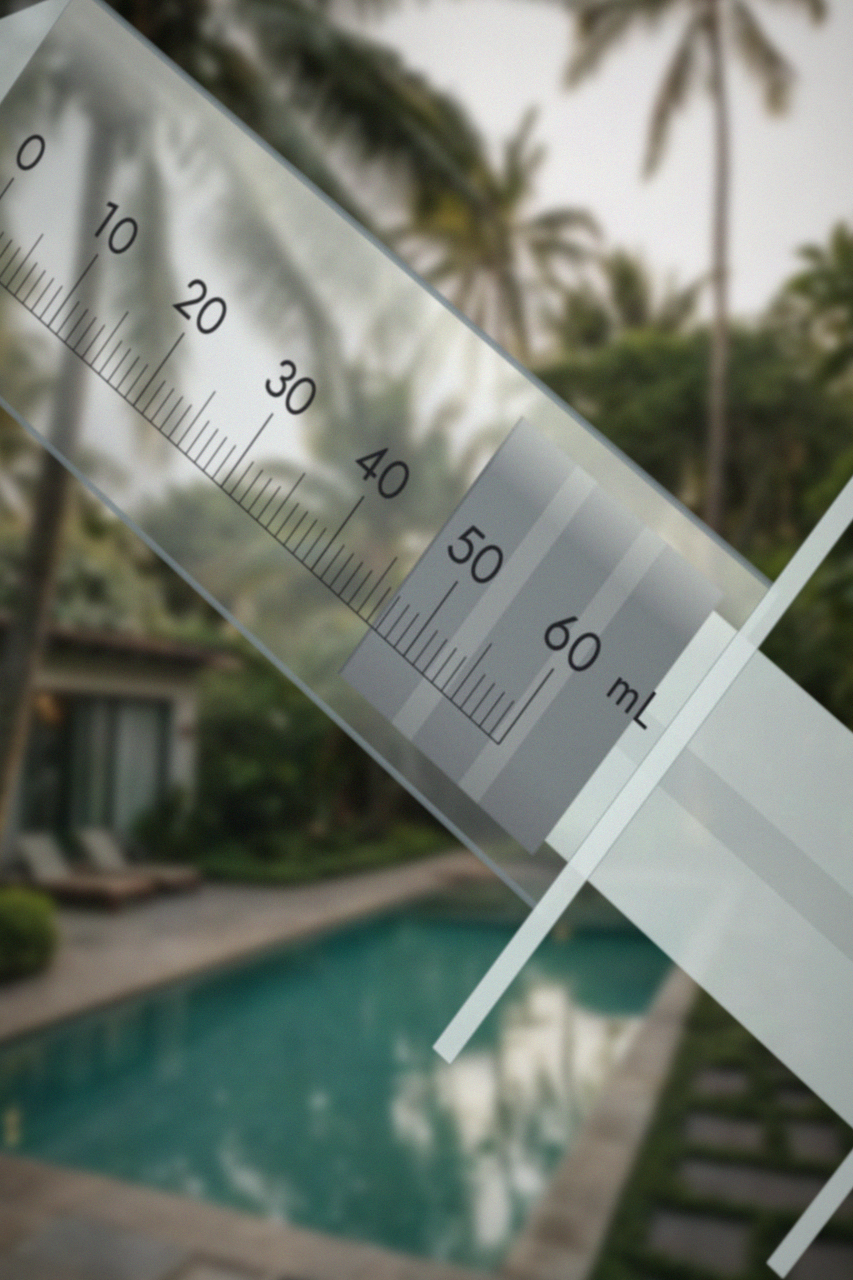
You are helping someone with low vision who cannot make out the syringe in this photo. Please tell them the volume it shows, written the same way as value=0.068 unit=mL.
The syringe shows value=46.5 unit=mL
